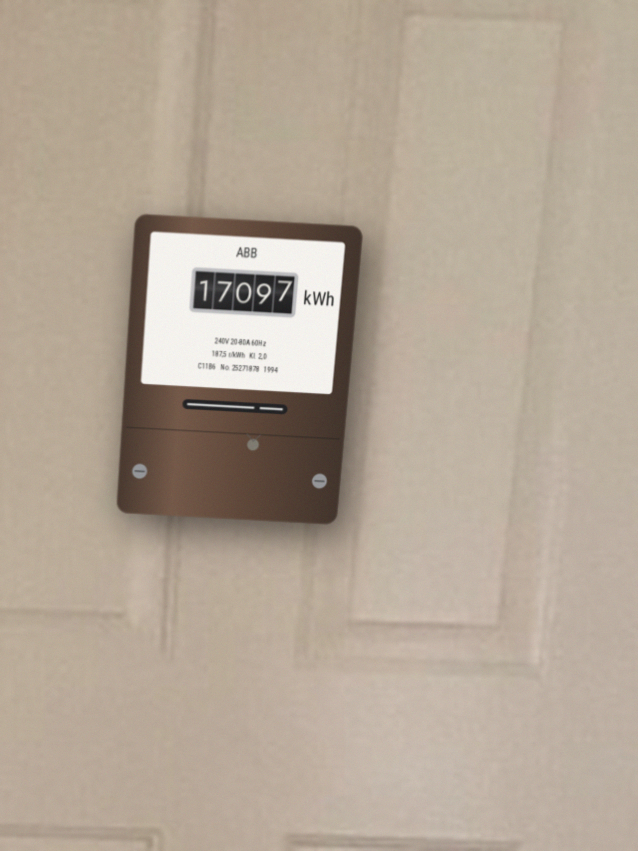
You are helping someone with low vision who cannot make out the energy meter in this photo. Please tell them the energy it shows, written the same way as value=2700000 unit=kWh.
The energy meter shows value=17097 unit=kWh
